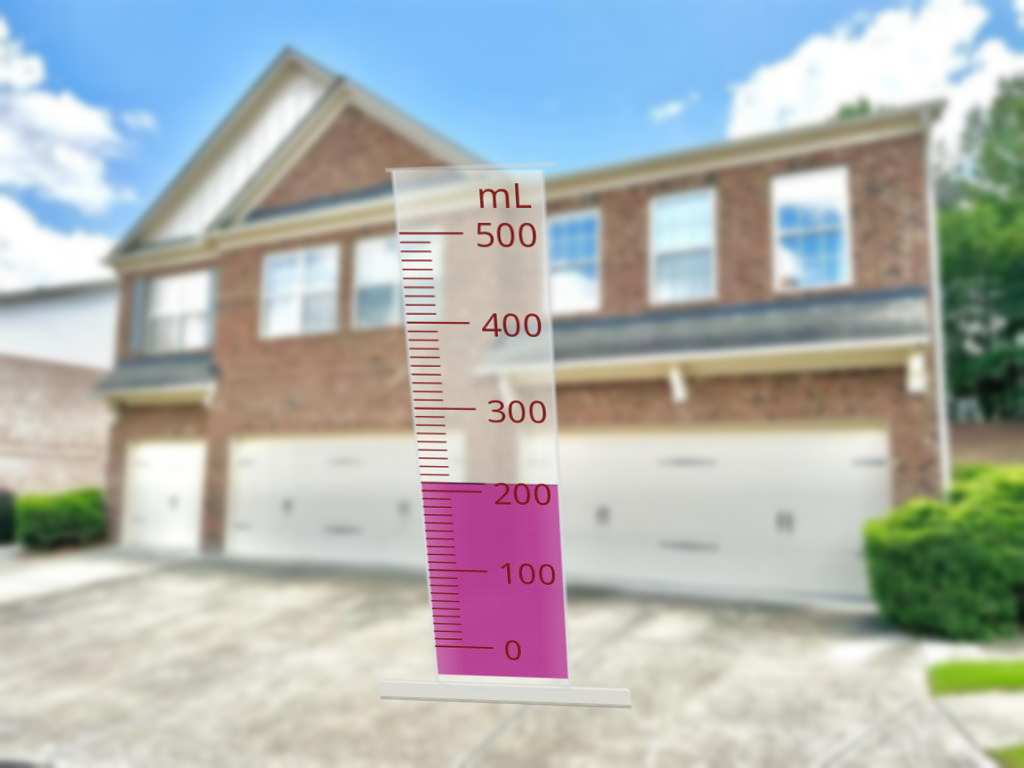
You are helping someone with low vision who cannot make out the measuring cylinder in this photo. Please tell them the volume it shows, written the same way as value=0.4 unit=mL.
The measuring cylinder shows value=210 unit=mL
